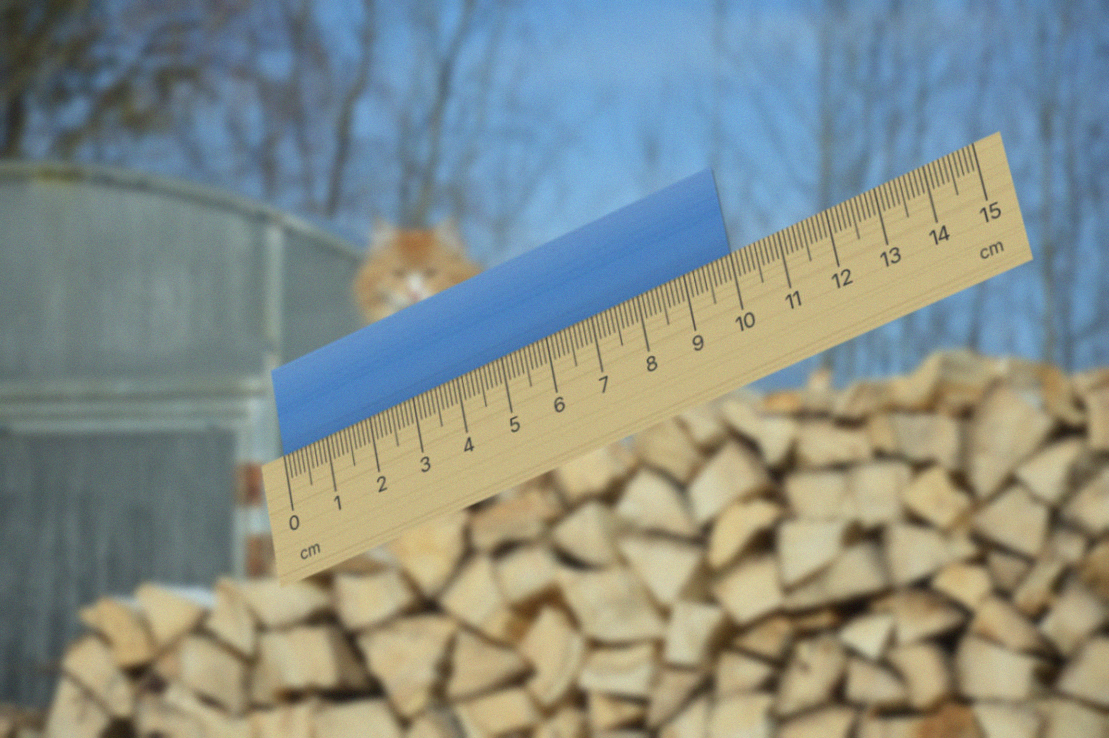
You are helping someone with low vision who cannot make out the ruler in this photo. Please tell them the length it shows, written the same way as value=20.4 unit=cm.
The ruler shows value=10 unit=cm
